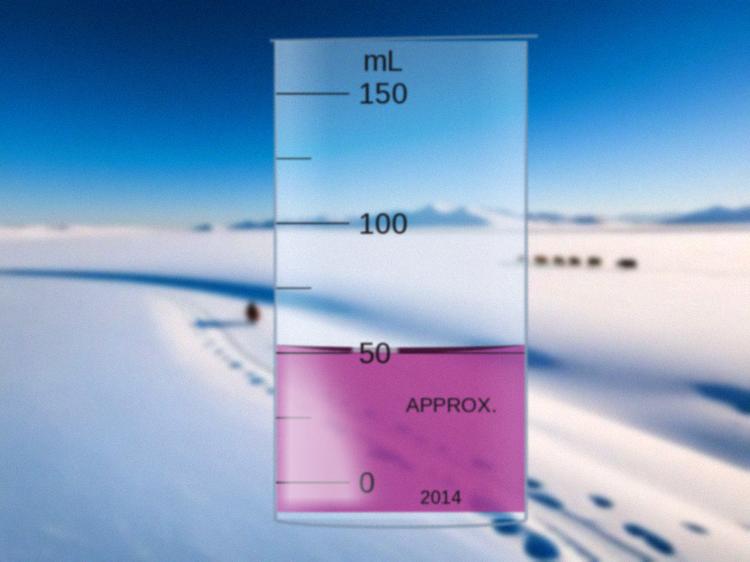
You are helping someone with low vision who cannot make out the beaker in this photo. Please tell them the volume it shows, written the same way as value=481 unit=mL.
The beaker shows value=50 unit=mL
